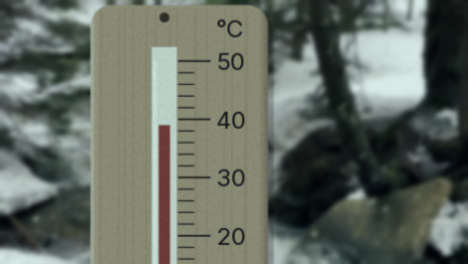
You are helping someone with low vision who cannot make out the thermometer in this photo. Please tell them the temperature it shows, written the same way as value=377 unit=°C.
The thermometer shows value=39 unit=°C
